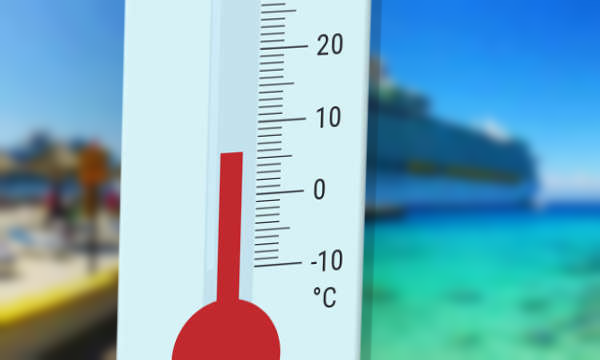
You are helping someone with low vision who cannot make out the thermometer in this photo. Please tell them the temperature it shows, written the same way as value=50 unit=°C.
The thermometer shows value=6 unit=°C
